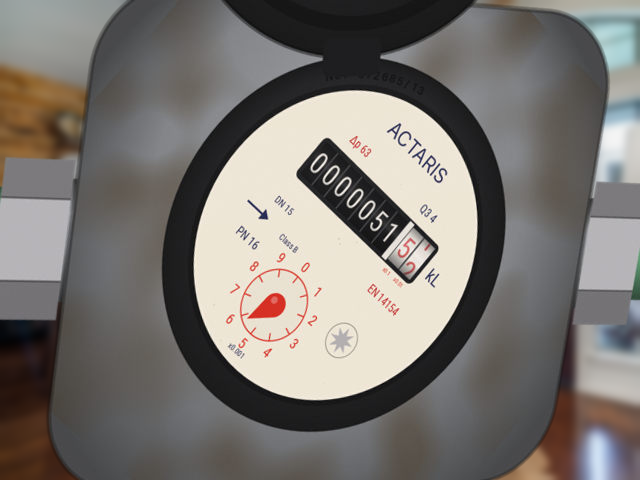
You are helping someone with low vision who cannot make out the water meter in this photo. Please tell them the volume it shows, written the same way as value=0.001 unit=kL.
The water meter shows value=51.515 unit=kL
